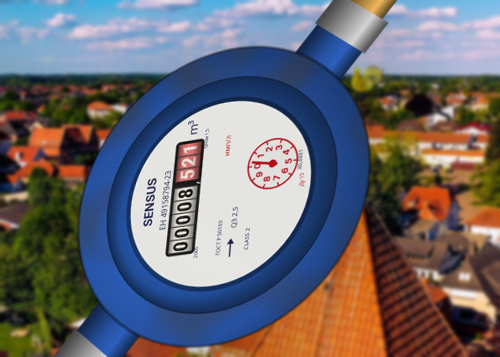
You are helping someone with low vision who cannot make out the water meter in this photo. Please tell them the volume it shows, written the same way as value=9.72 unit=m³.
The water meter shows value=8.5210 unit=m³
